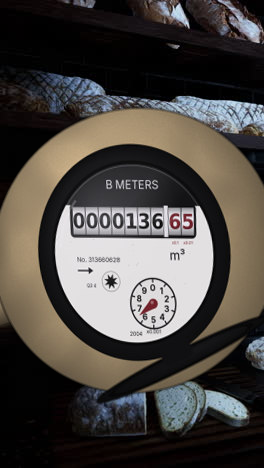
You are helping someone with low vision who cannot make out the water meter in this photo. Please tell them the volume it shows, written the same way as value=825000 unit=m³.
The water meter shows value=136.656 unit=m³
